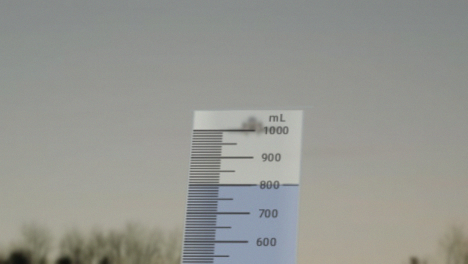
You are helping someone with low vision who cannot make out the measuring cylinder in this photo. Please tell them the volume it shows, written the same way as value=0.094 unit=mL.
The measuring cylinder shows value=800 unit=mL
